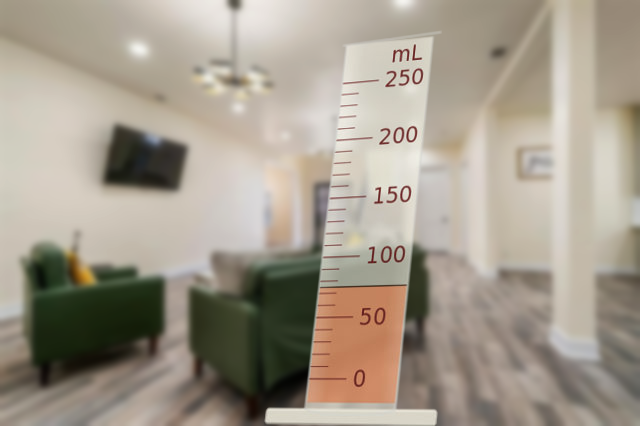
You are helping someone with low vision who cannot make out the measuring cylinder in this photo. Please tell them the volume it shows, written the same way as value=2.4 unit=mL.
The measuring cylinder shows value=75 unit=mL
